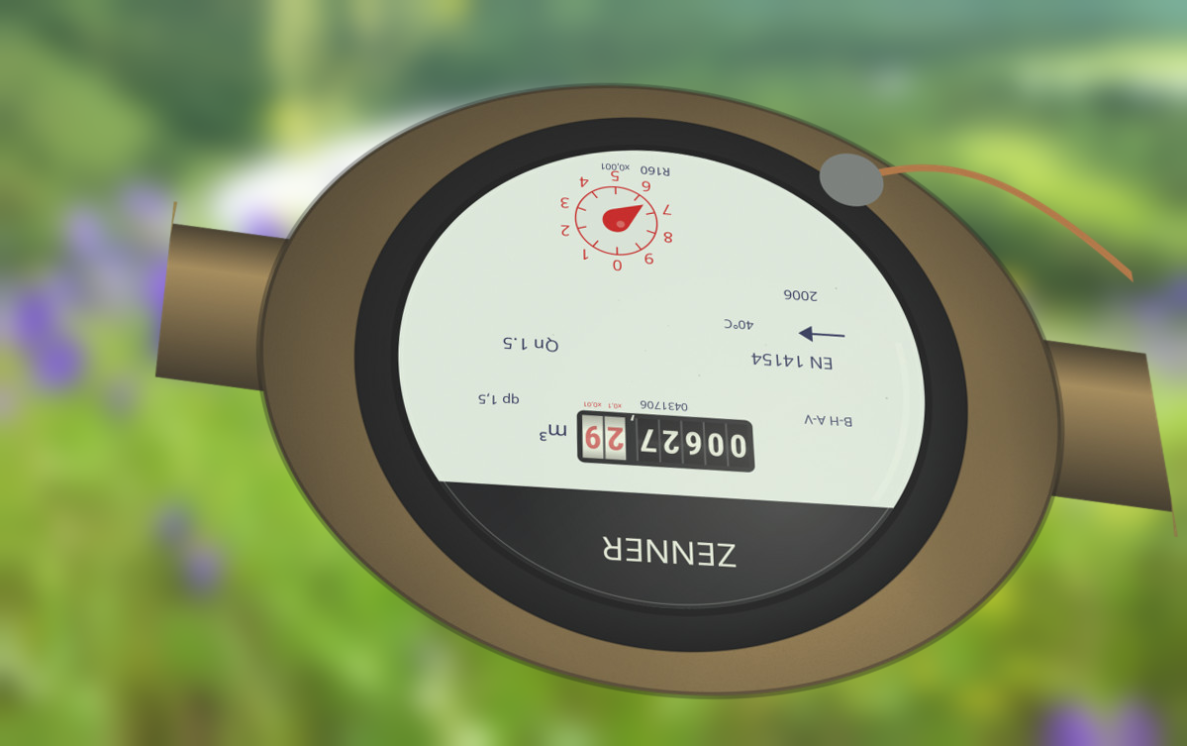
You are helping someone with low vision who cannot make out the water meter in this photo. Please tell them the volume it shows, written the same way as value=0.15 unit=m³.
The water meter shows value=627.296 unit=m³
